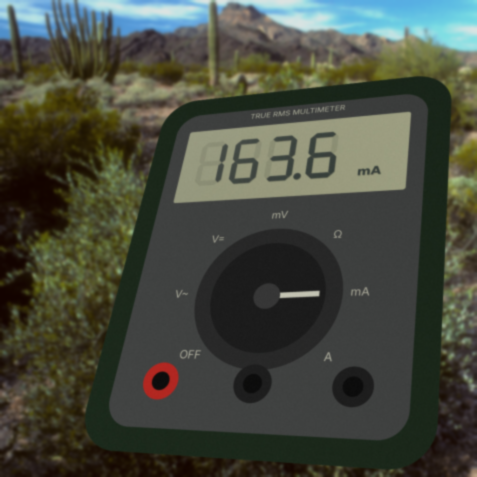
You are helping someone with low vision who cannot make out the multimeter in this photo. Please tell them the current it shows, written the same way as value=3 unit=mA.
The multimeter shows value=163.6 unit=mA
